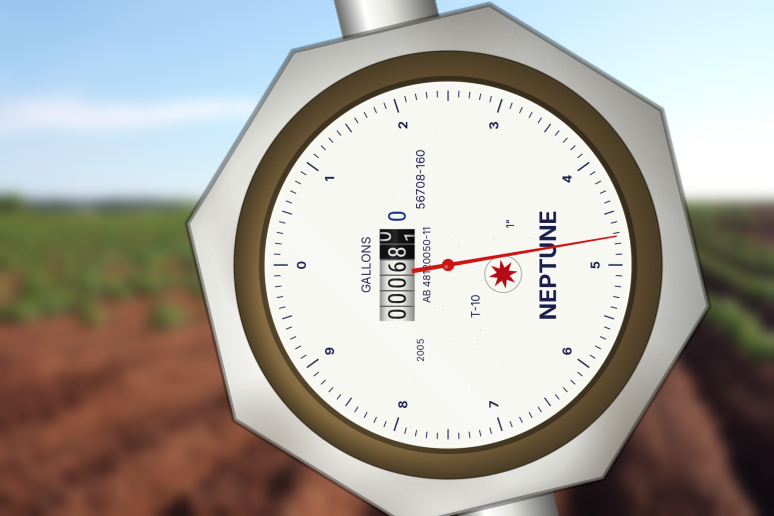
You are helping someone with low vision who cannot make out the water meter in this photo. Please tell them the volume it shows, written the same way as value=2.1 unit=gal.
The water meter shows value=6804.7 unit=gal
